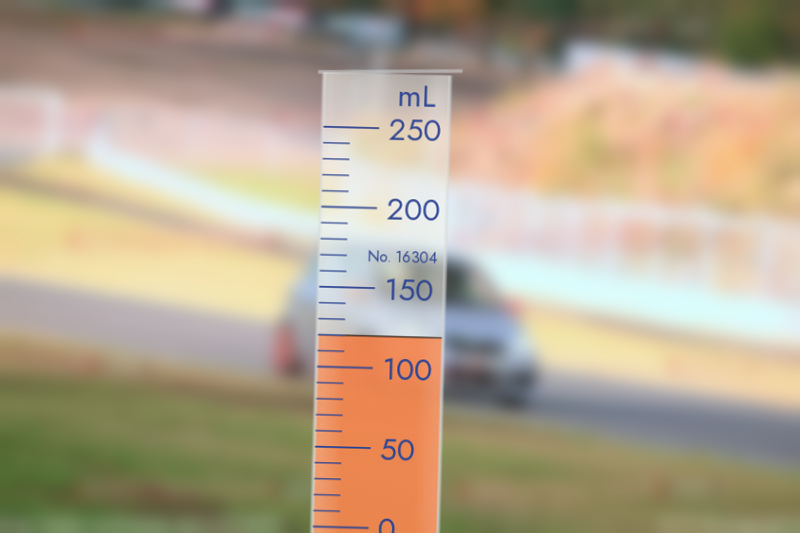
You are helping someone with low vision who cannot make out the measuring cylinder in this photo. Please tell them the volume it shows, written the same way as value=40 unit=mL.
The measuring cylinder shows value=120 unit=mL
